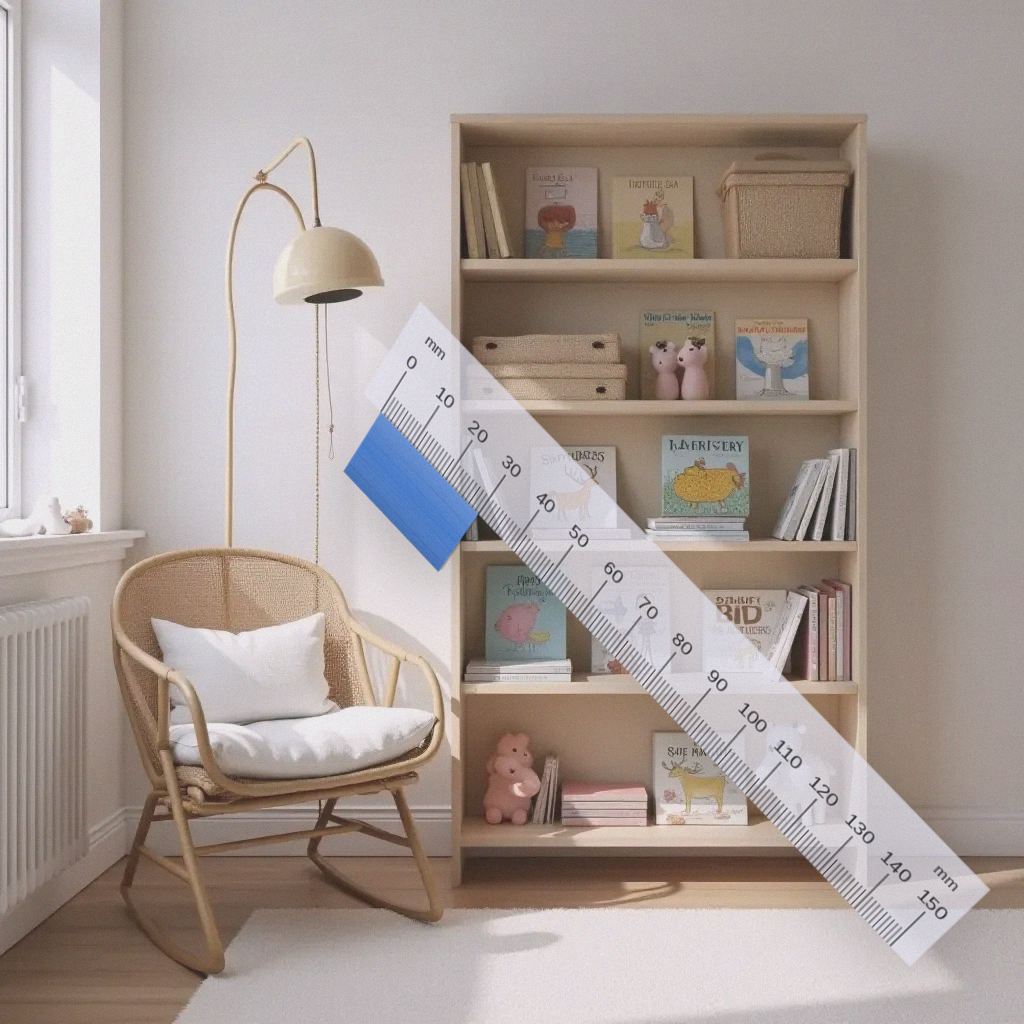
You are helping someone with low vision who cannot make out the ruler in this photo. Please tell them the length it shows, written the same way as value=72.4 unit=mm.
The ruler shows value=30 unit=mm
